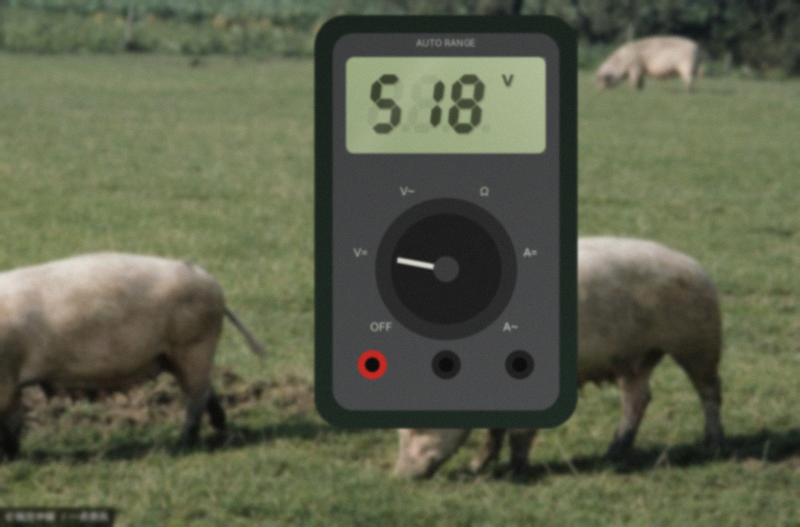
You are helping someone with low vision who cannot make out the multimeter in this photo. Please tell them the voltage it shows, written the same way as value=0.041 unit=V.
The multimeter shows value=518 unit=V
